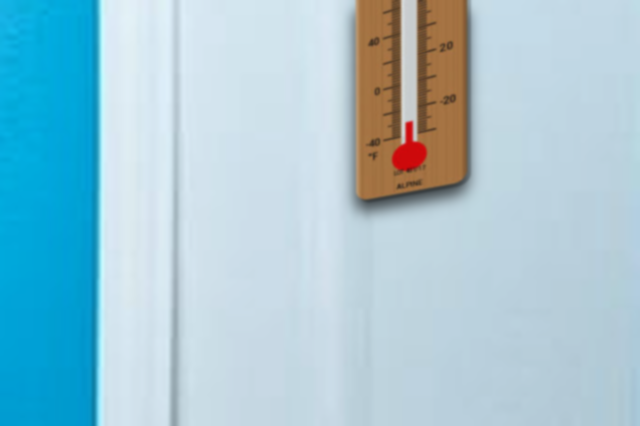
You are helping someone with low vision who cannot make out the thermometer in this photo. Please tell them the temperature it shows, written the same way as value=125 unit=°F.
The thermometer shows value=-30 unit=°F
